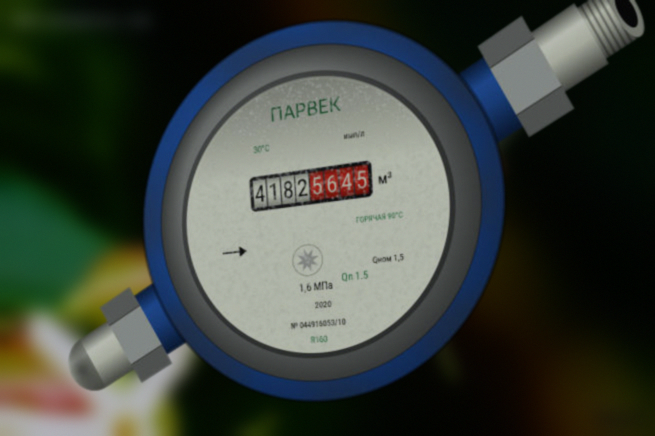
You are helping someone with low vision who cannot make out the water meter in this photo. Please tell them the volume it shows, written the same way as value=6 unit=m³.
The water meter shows value=4182.5645 unit=m³
